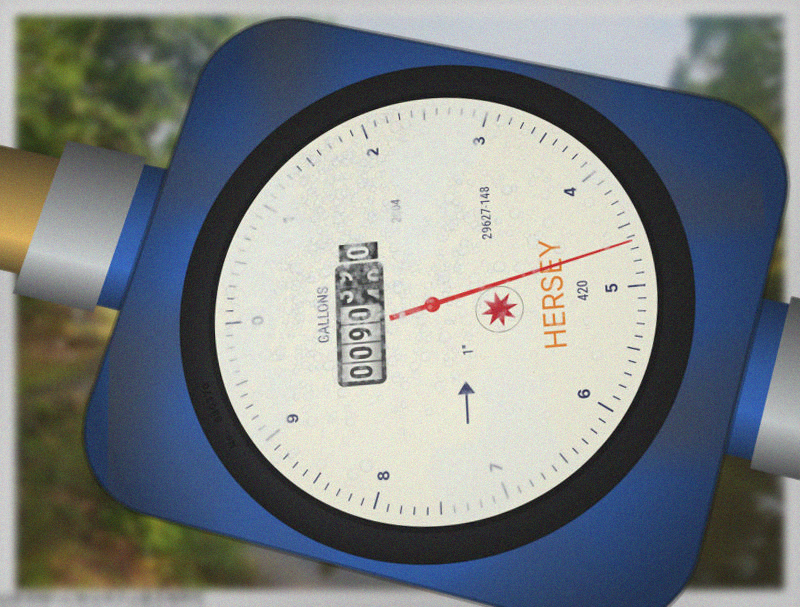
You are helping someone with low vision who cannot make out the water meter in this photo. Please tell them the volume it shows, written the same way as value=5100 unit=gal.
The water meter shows value=90394.6 unit=gal
